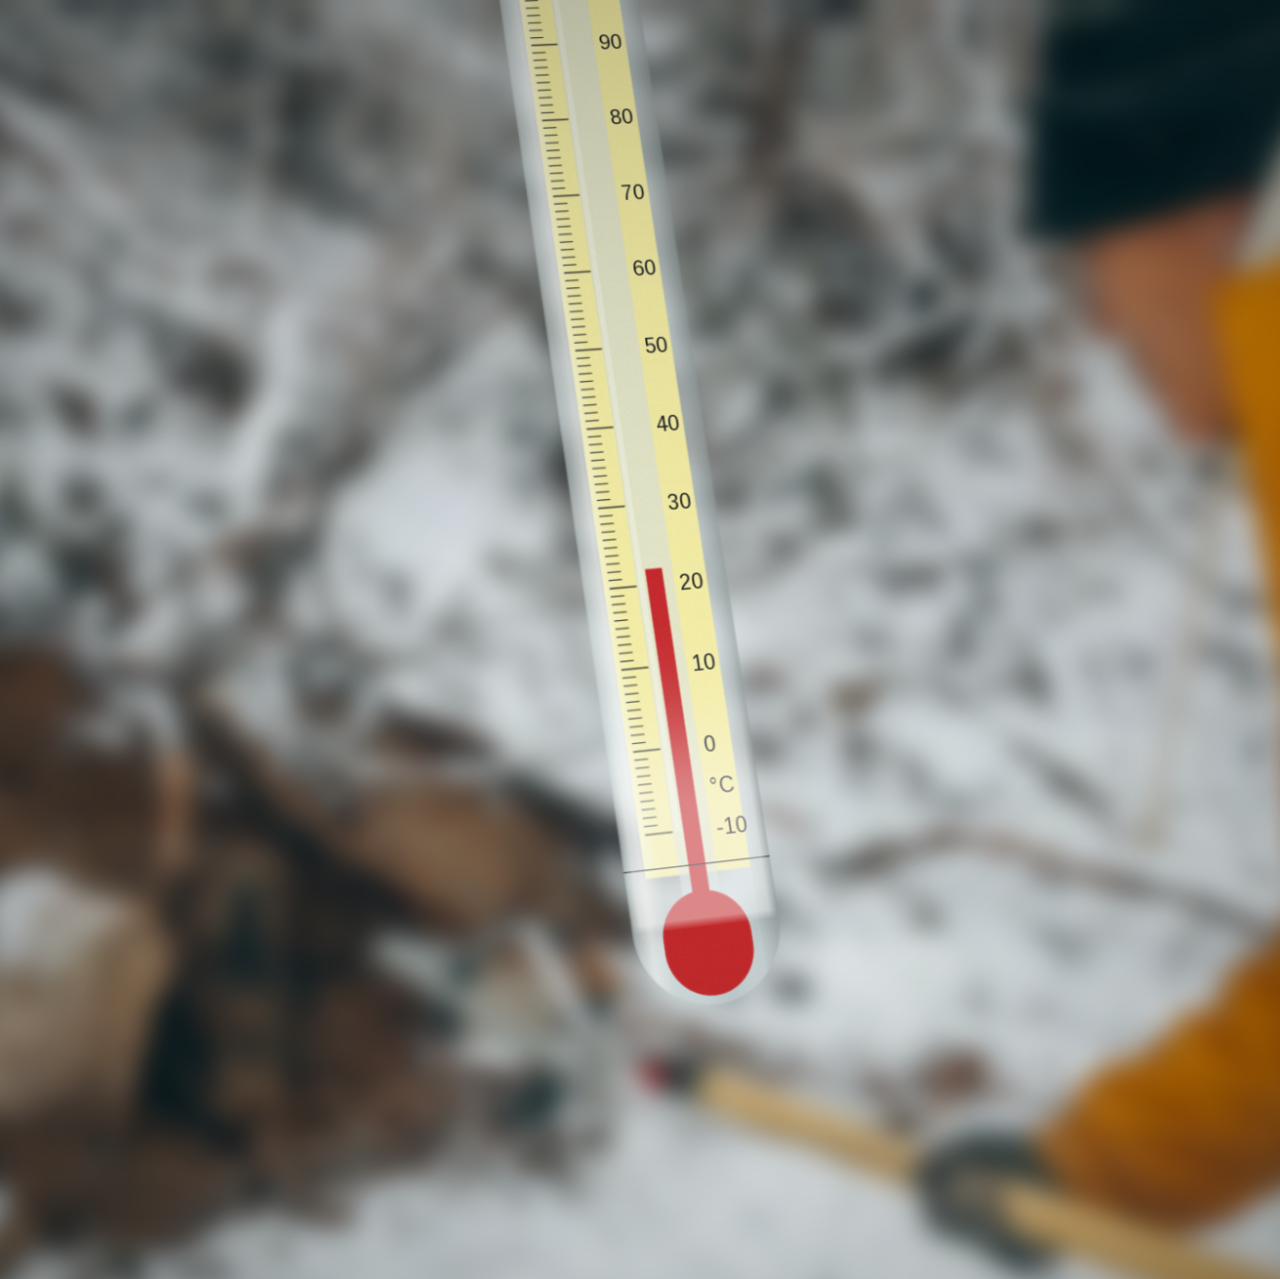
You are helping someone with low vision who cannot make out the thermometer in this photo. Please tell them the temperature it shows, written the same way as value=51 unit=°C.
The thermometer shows value=22 unit=°C
